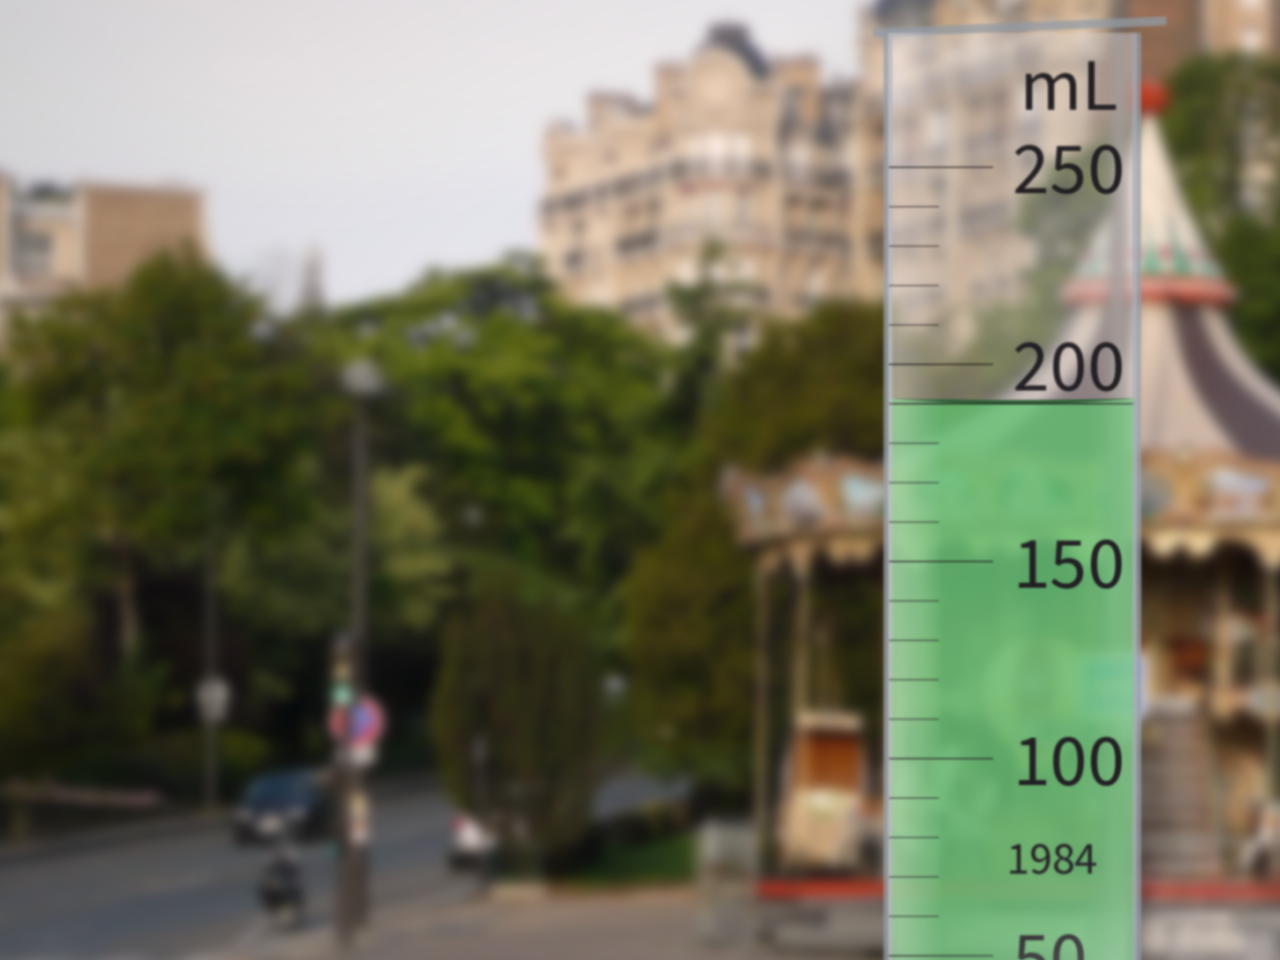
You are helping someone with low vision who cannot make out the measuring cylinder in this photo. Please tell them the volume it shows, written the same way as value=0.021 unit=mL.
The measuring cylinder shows value=190 unit=mL
